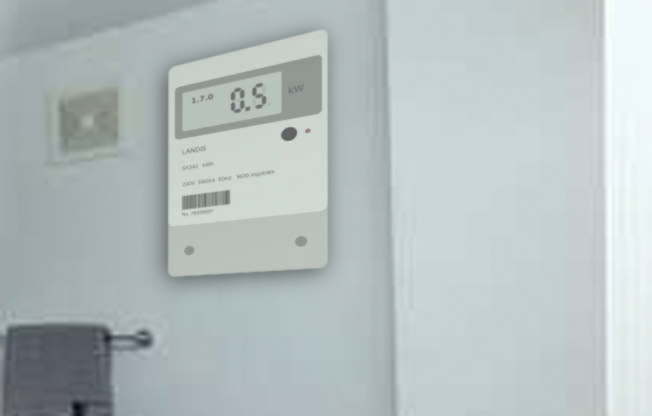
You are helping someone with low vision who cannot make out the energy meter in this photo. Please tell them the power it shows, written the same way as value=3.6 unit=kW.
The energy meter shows value=0.5 unit=kW
